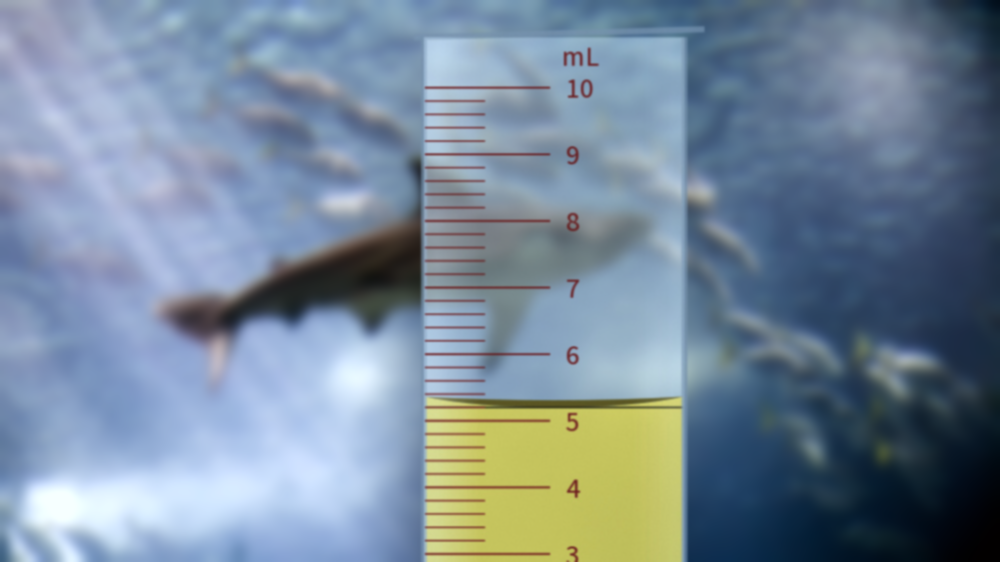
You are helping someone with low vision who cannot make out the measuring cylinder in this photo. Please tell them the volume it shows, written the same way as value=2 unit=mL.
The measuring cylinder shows value=5.2 unit=mL
